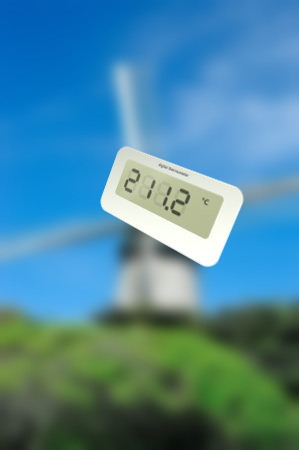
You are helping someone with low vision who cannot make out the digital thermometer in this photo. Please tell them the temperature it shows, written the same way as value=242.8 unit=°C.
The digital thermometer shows value=211.2 unit=°C
